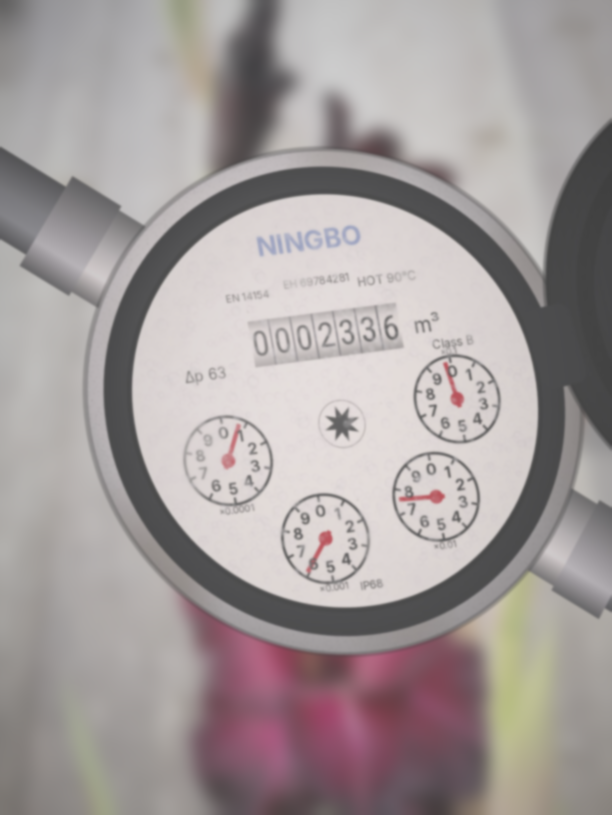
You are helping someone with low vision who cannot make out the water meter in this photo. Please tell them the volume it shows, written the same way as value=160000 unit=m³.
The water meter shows value=2335.9760 unit=m³
